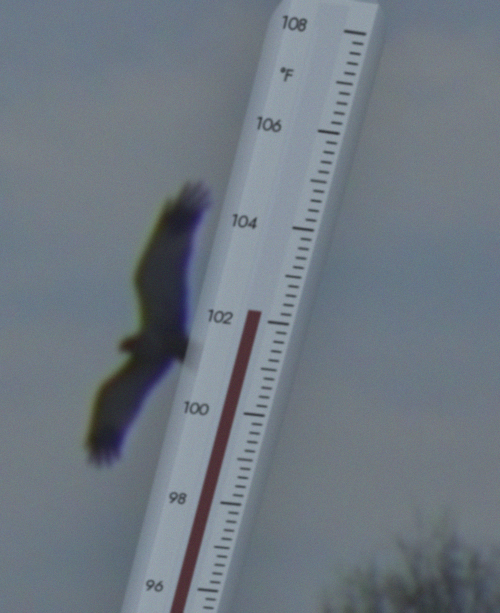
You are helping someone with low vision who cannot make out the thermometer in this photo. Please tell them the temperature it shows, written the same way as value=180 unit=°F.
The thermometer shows value=102.2 unit=°F
